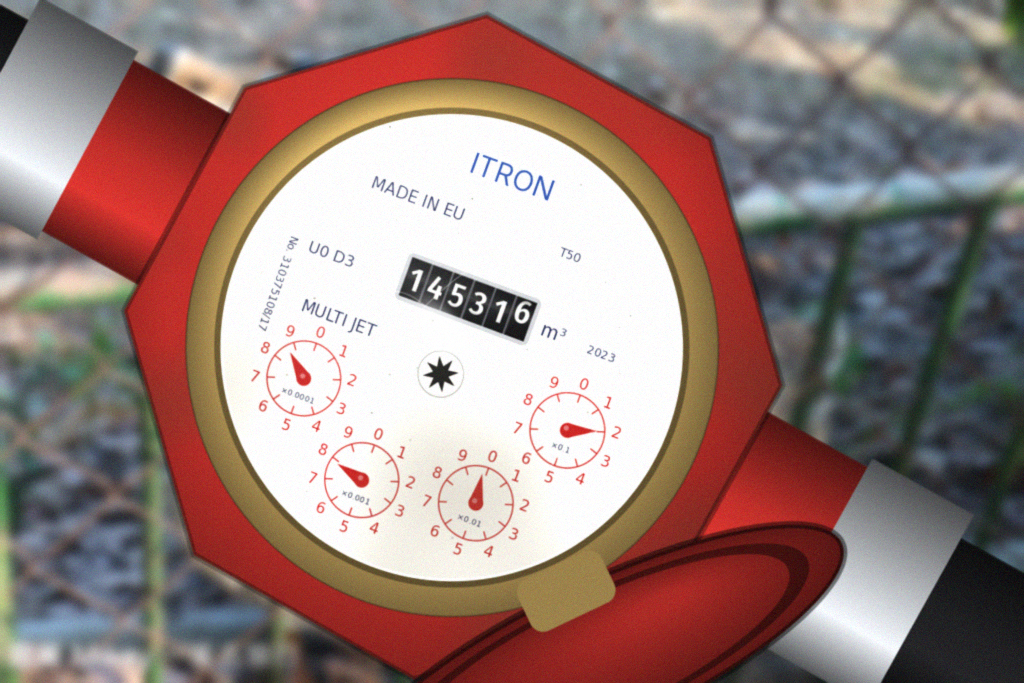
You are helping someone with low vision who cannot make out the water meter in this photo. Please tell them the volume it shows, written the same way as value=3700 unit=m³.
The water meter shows value=145316.1978 unit=m³
